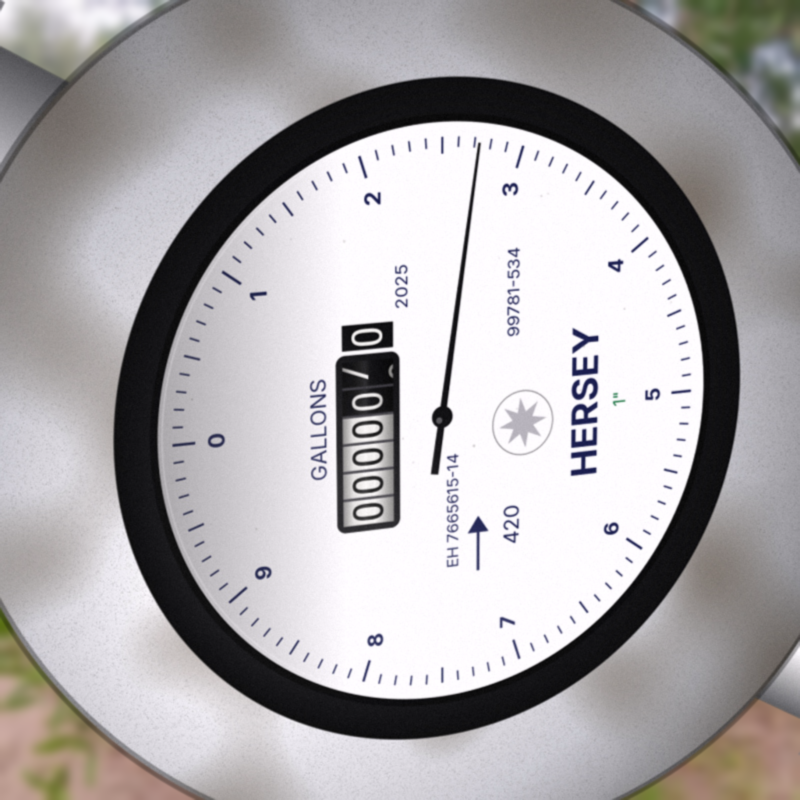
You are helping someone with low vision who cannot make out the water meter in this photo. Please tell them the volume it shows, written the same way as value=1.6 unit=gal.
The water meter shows value=72.7 unit=gal
